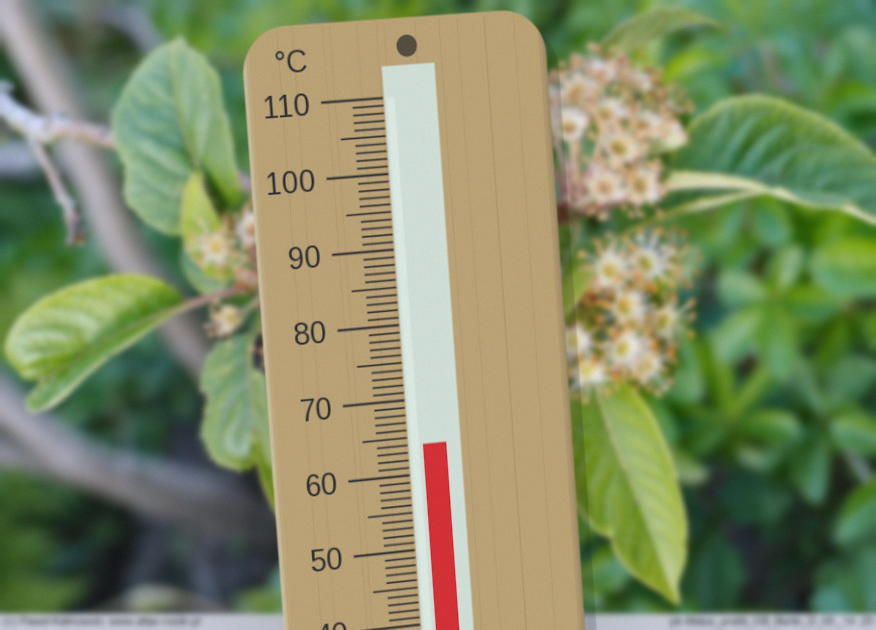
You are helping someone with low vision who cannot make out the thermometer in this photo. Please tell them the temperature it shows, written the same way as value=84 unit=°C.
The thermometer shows value=64 unit=°C
